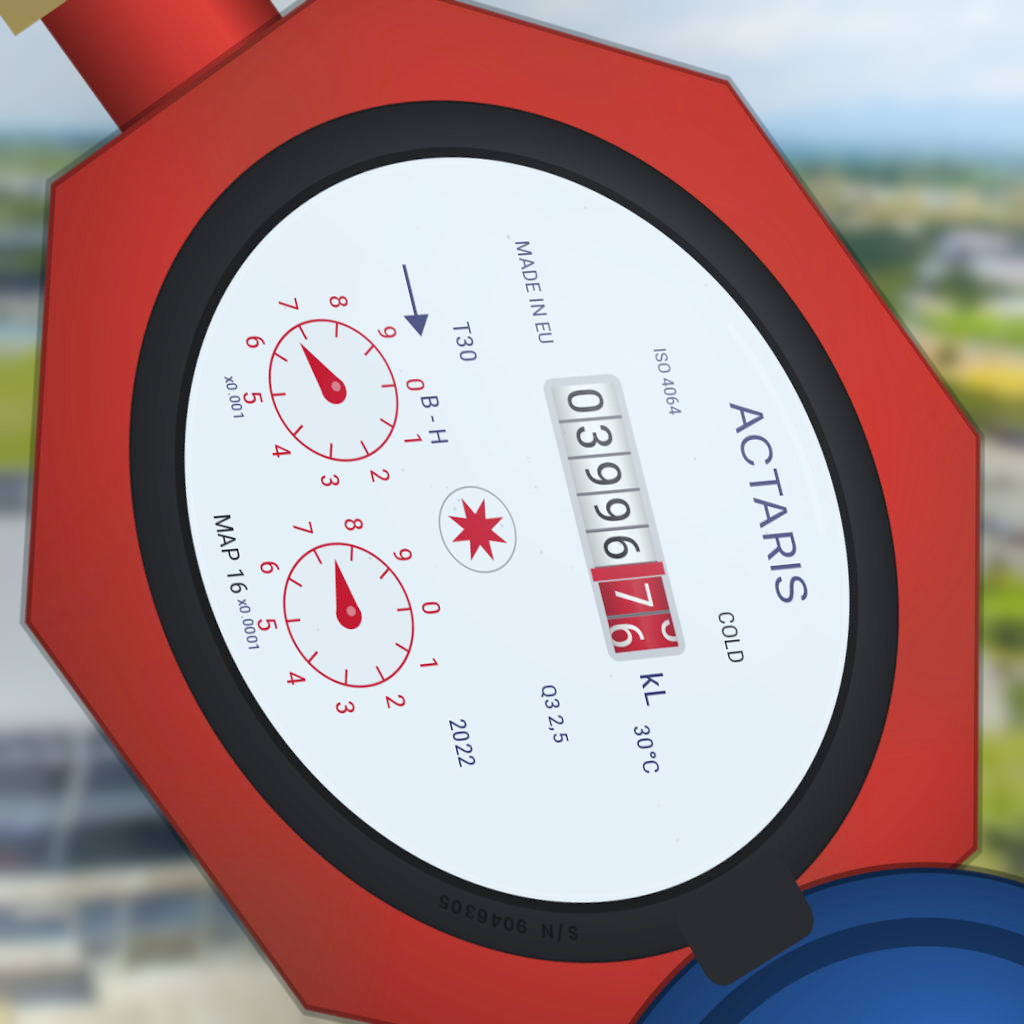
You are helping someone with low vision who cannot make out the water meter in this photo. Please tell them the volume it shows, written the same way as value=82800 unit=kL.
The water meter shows value=3996.7567 unit=kL
